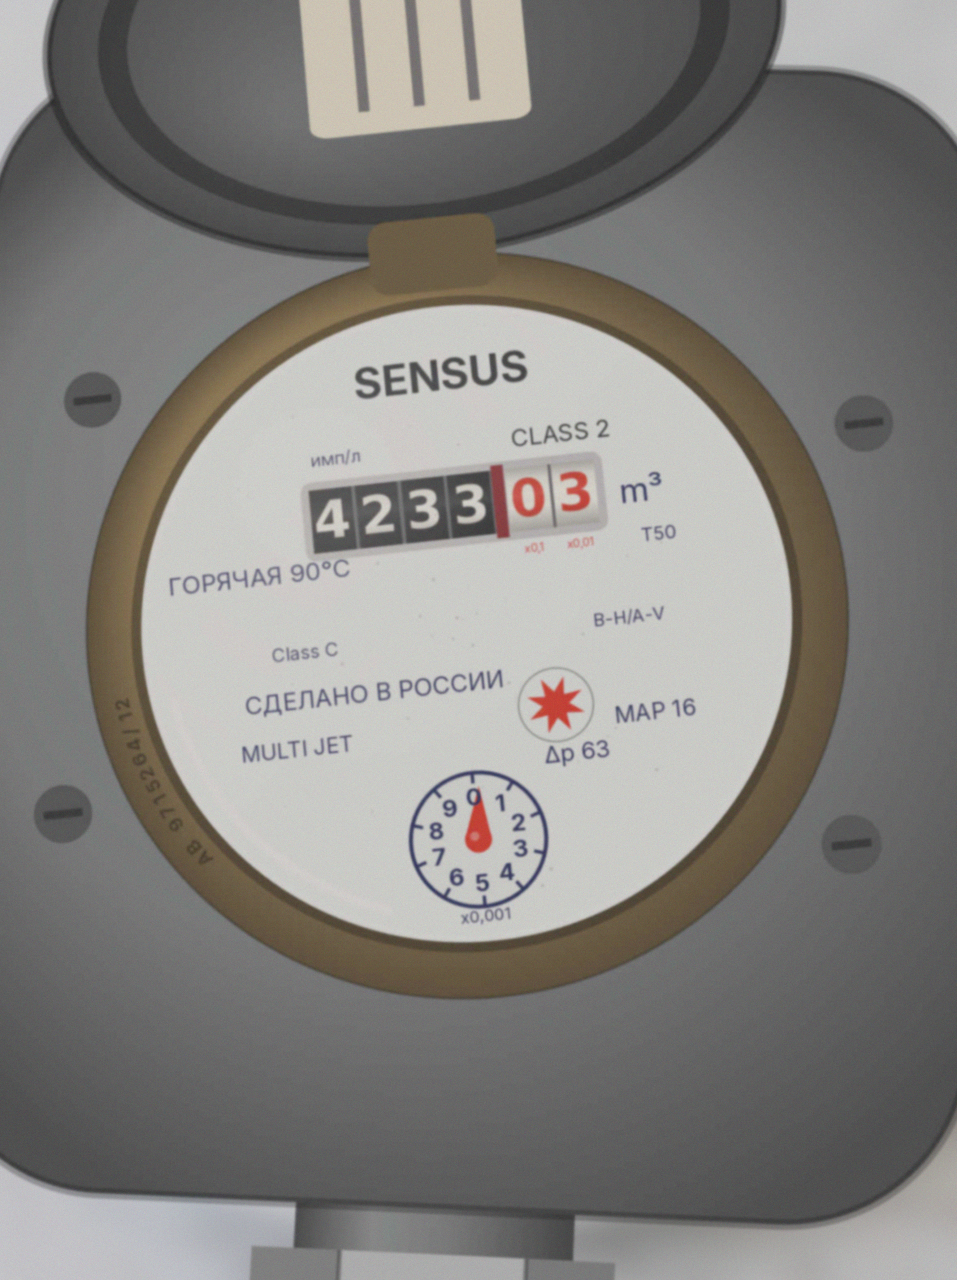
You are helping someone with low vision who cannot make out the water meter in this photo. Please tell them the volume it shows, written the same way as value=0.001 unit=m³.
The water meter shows value=4233.030 unit=m³
